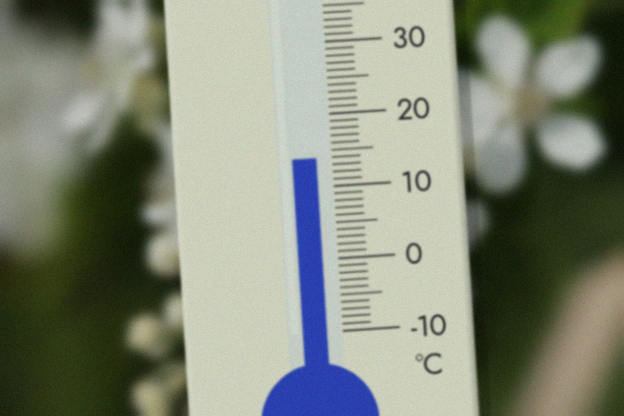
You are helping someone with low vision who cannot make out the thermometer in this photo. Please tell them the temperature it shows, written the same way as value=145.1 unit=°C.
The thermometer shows value=14 unit=°C
